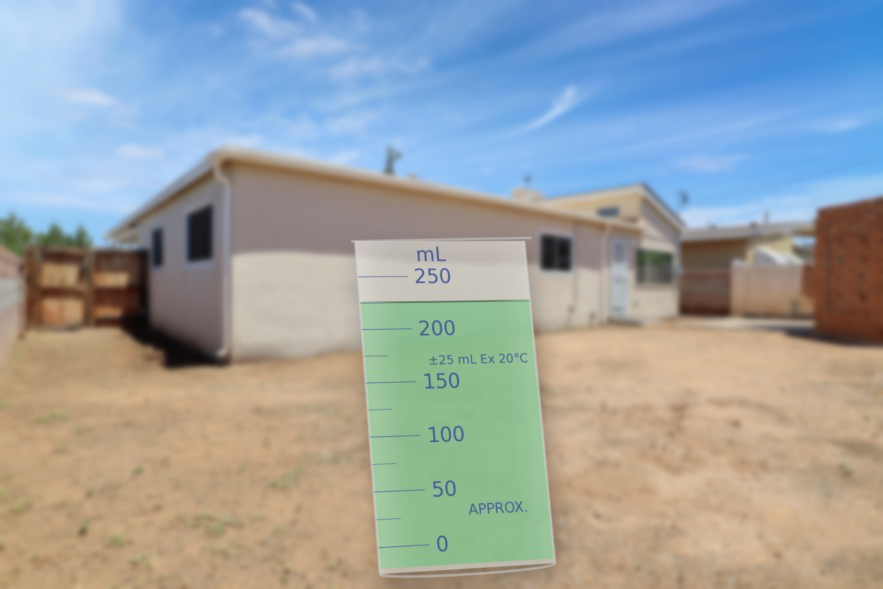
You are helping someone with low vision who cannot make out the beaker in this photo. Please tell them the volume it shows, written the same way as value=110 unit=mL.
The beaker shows value=225 unit=mL
